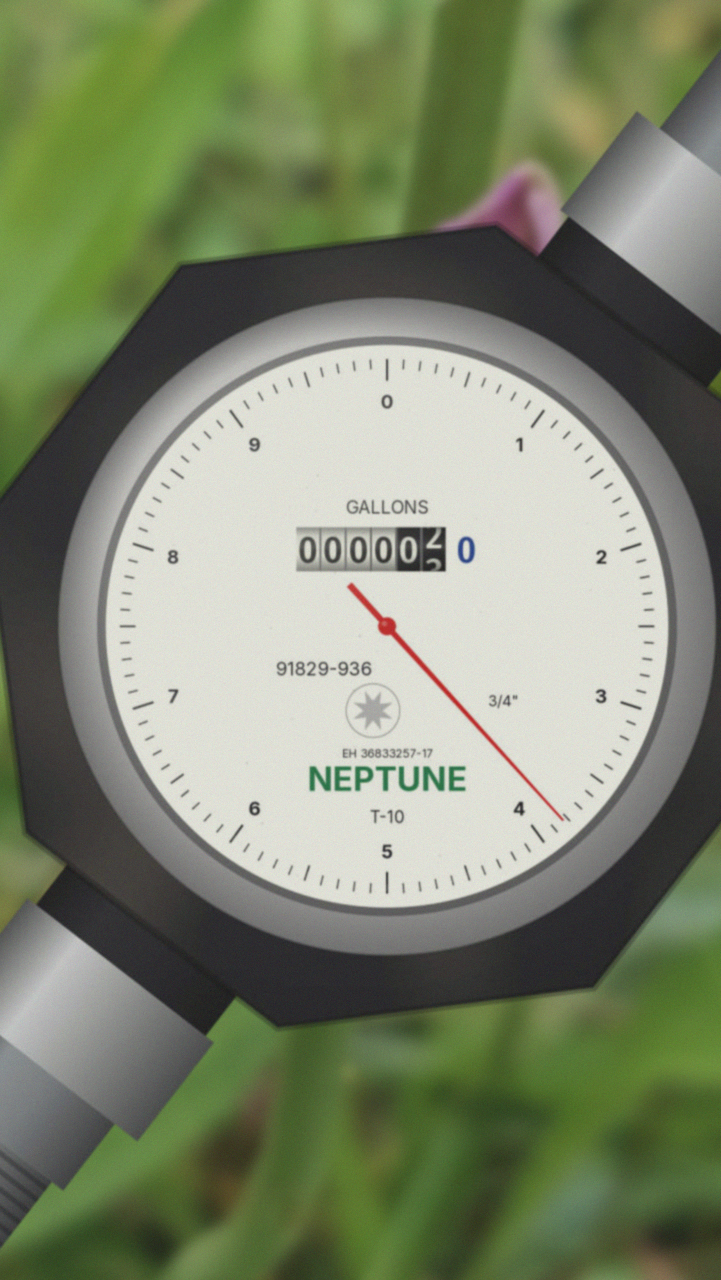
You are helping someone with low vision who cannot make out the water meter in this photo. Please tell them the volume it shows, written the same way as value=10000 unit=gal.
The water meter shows value=23.8 unit=gal
